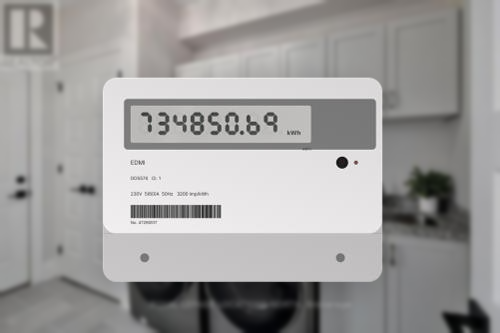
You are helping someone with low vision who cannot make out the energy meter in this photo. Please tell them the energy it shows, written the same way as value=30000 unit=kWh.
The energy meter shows value=734850.69 unit=kWh
